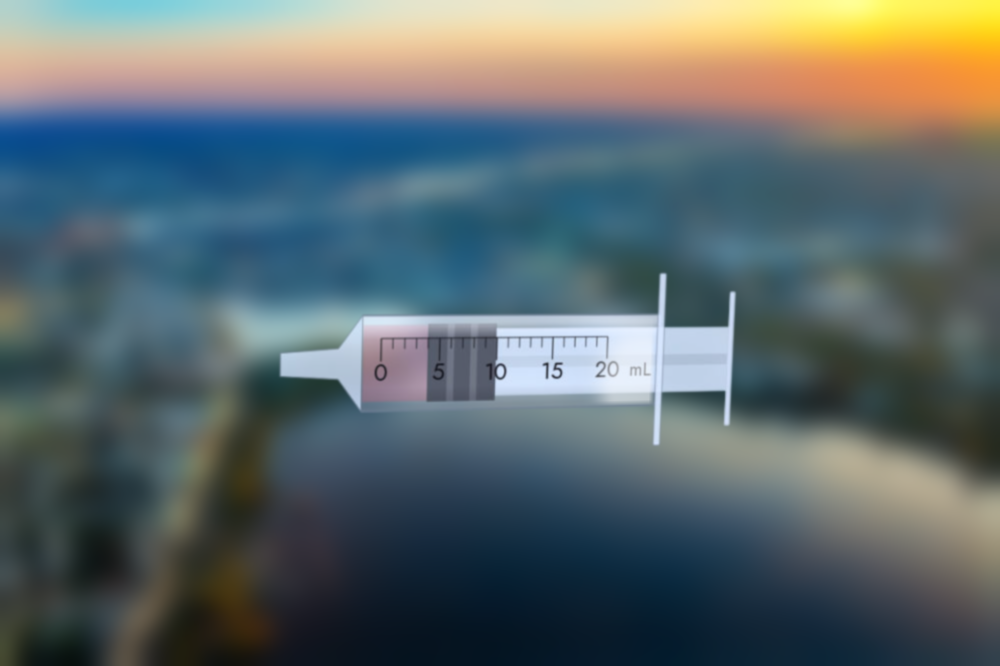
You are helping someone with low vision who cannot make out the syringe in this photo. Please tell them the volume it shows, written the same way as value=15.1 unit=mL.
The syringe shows value=4 unit=mL
